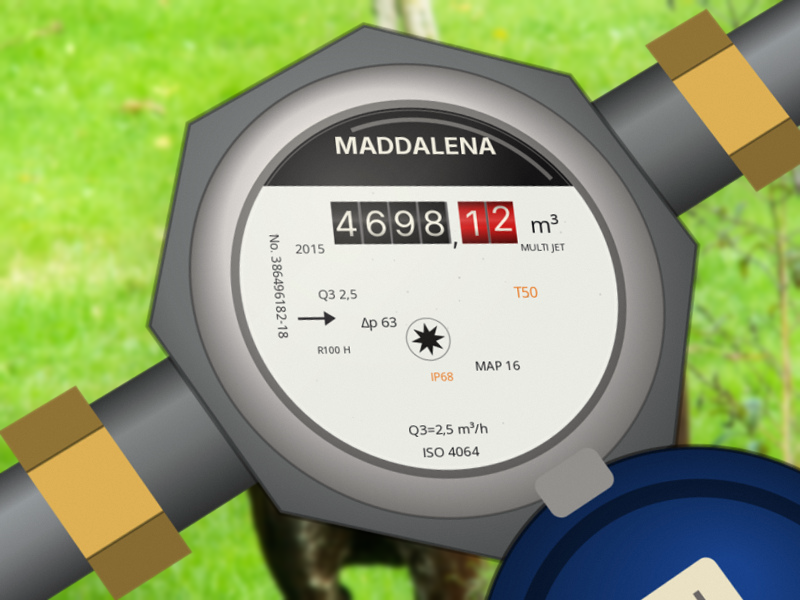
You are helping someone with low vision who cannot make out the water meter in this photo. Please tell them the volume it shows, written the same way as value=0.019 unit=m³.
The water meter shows value=4698.12 unit=m³
